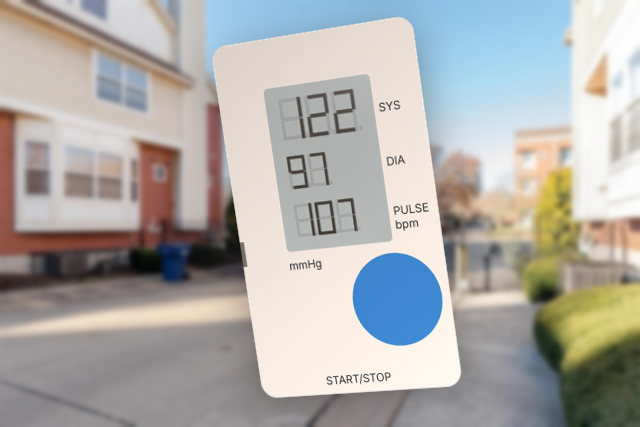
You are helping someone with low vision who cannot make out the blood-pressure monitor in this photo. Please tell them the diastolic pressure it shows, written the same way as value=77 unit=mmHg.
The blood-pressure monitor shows value=97 unit=mmHg
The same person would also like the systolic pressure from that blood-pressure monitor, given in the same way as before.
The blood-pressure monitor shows value=122 unit=mmHg
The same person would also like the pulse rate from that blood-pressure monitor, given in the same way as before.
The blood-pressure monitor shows value=107 unit=bpm
